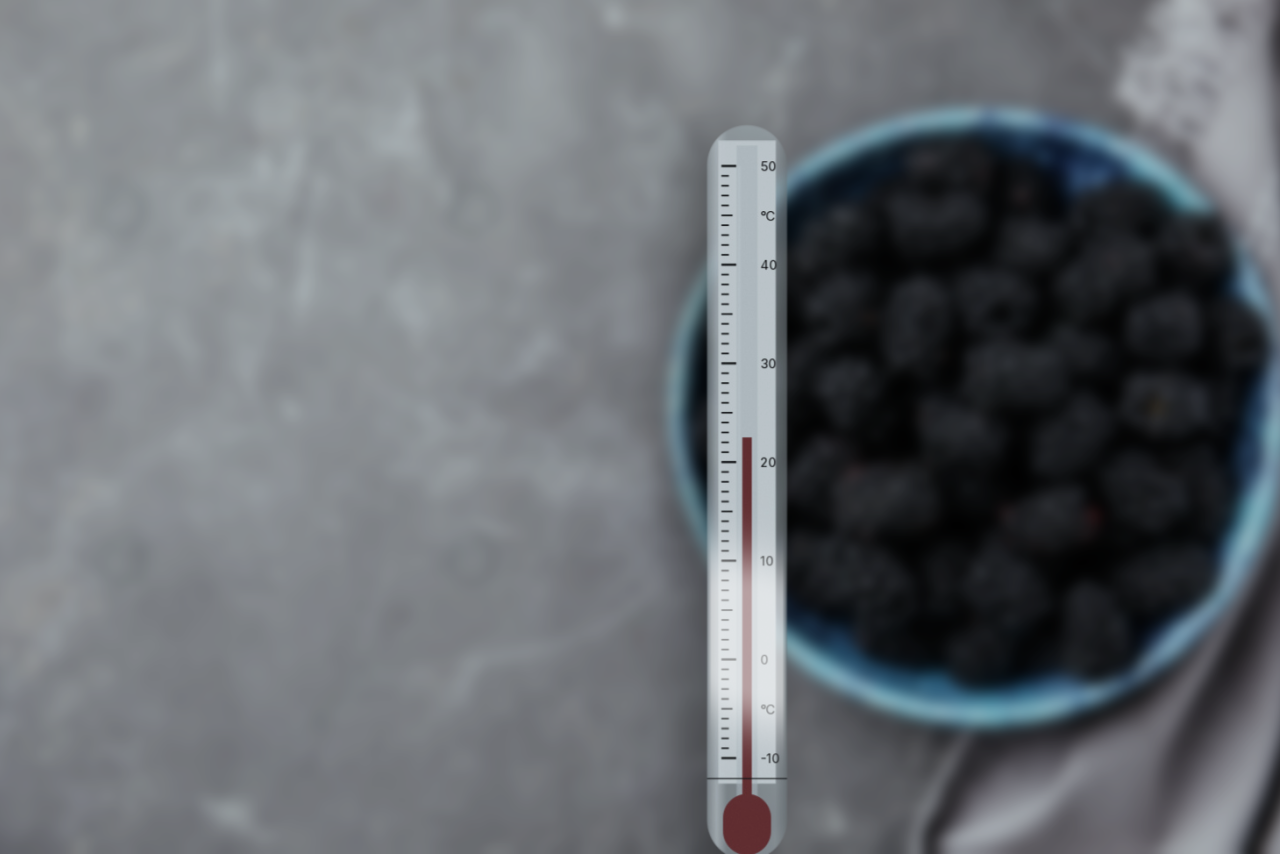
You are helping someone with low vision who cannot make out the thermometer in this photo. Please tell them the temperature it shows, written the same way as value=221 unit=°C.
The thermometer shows value=22.5 unit=°C
